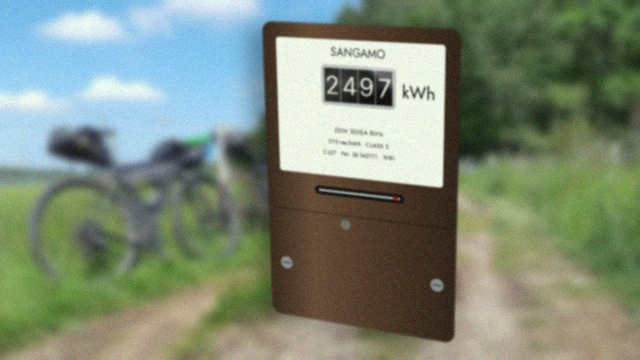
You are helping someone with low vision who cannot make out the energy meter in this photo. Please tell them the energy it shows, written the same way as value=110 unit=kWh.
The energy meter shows value=2497 unit=kWh
